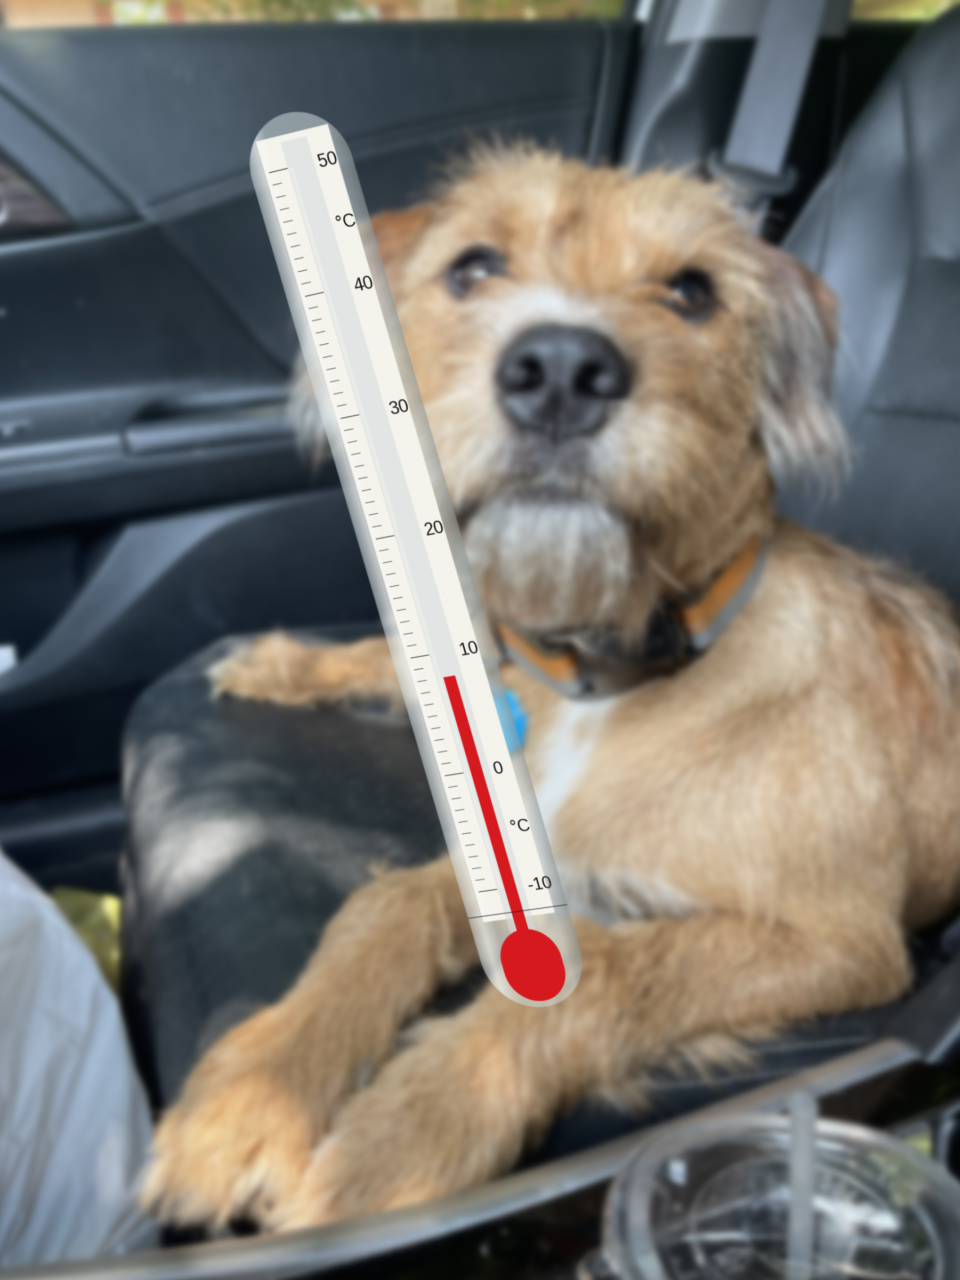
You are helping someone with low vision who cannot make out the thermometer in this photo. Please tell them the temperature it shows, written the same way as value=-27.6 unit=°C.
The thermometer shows value=8 unit=°C
